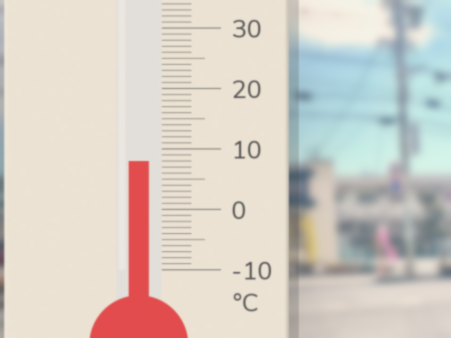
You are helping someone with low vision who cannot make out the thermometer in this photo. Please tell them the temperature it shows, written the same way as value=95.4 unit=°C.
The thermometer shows value=8 unit=°C
